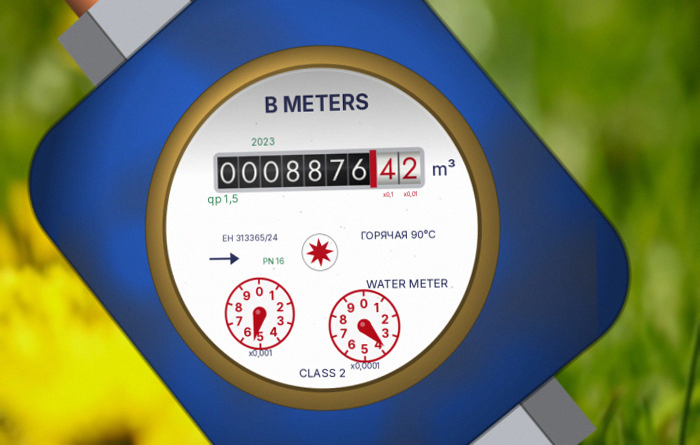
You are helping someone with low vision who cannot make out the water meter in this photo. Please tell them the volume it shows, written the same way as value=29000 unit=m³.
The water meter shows value=8876.4253 unit=m³
